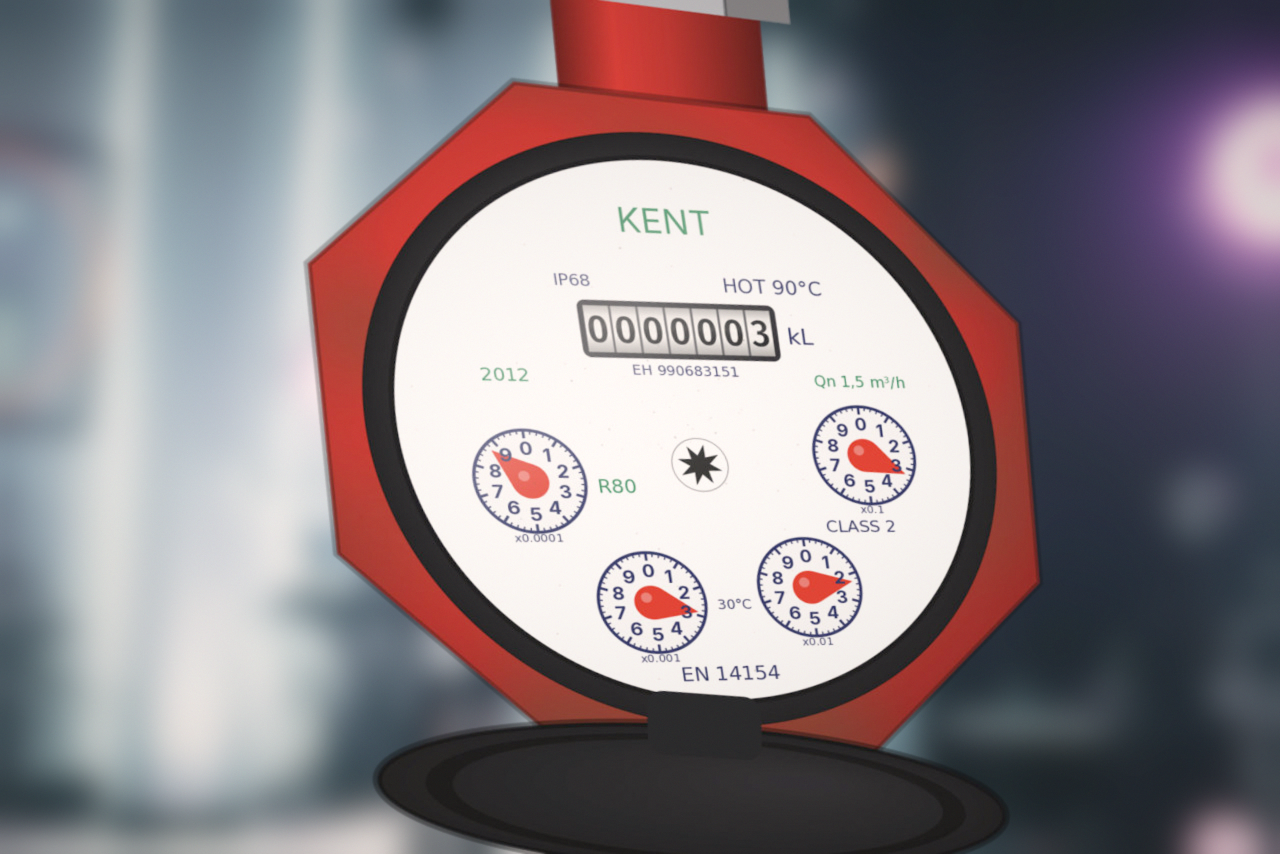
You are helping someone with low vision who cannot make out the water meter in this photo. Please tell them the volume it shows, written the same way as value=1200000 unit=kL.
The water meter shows value=3.3228 unit=kL
